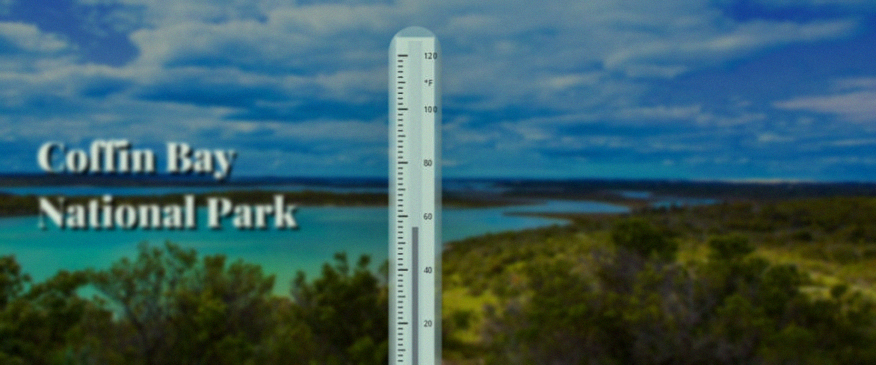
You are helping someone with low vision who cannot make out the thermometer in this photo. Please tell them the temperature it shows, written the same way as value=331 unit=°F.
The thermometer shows value=56 unit=°F
